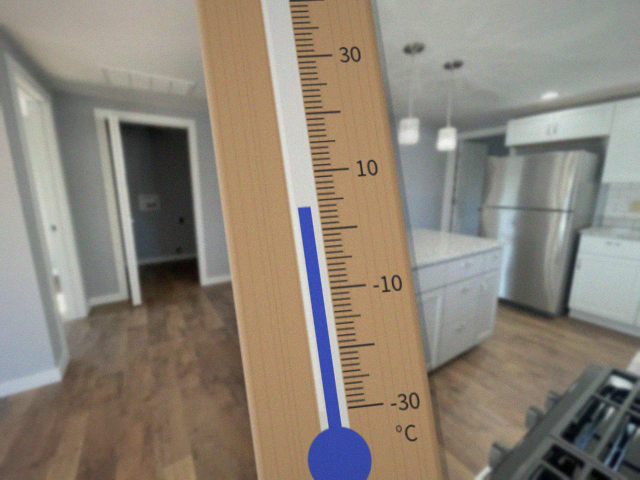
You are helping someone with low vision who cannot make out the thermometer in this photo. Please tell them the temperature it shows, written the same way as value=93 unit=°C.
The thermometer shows value=4 unit=°C
